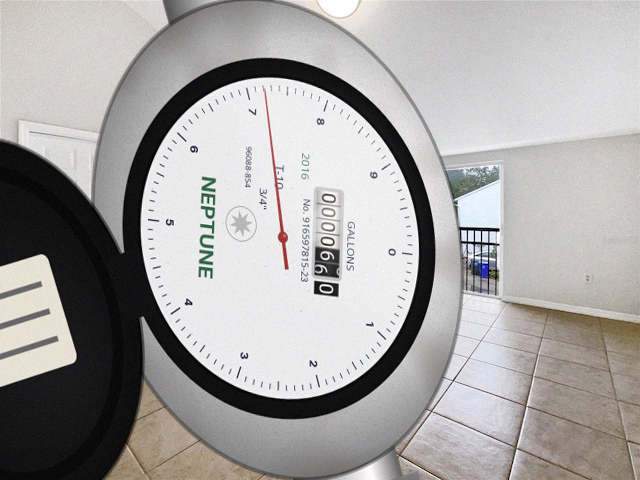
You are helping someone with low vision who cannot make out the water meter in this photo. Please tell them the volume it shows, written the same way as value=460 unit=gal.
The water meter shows value=657.2 unit=gal
